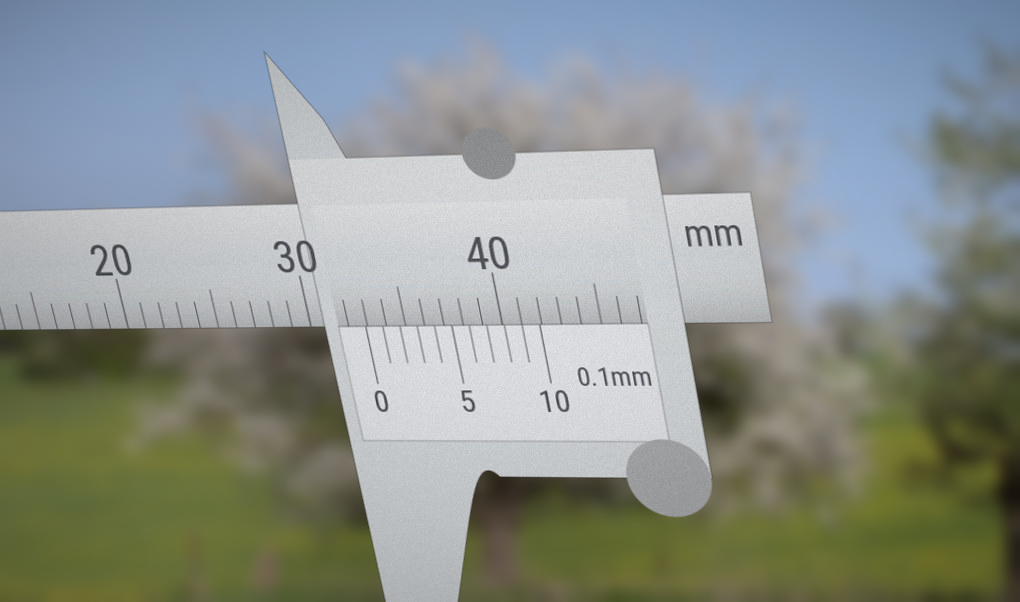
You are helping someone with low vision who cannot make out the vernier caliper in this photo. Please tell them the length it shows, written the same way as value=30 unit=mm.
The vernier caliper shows value=32.9 unit=mm
